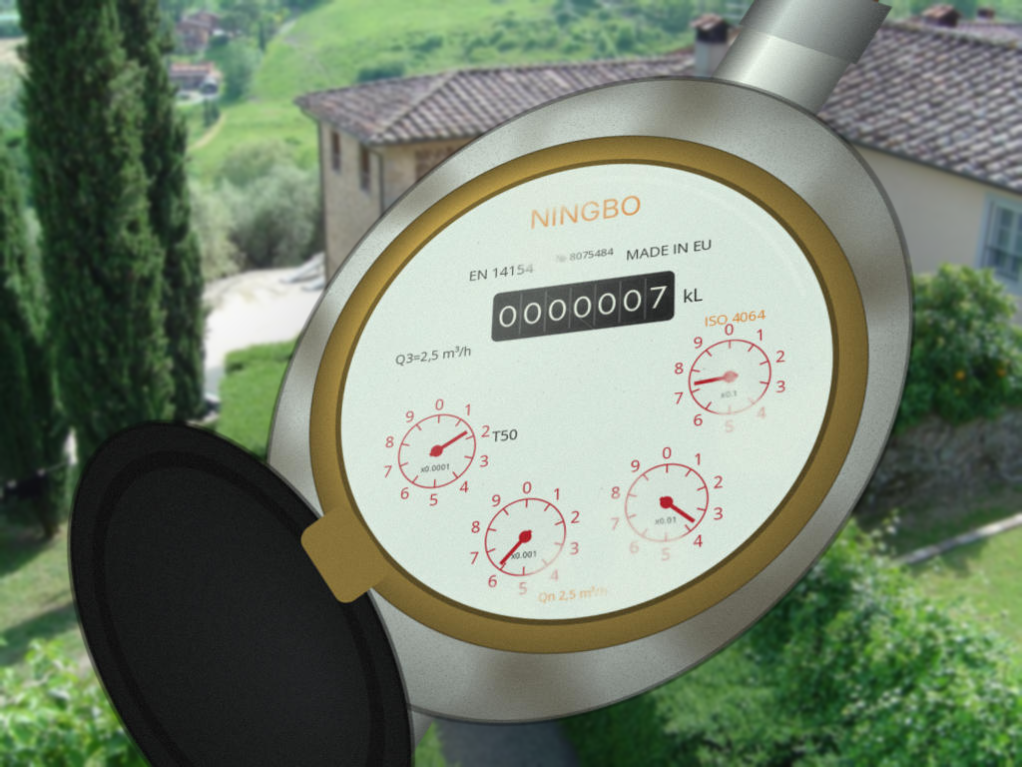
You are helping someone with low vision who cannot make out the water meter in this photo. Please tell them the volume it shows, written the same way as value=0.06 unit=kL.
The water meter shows value=7.7361 unit=kL
